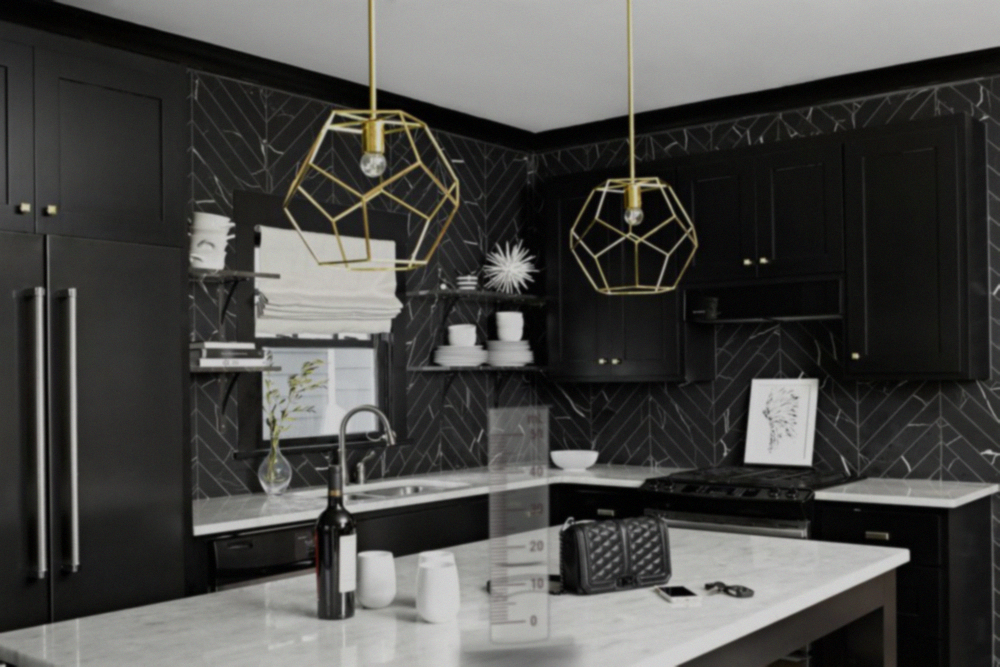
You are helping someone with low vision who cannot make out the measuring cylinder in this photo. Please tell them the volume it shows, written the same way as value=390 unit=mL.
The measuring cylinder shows value=15 unit=mL
